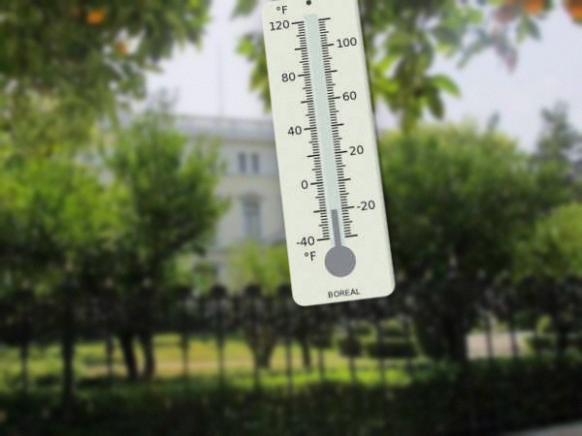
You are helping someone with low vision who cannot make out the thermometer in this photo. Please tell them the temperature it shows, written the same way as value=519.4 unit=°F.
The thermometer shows value=-20 unit=°F
